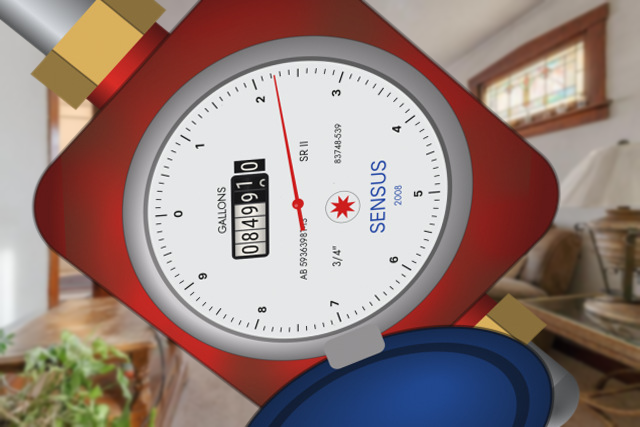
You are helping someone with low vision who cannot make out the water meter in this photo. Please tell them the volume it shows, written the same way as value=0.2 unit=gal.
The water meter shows value=849912.2 unit=gal
